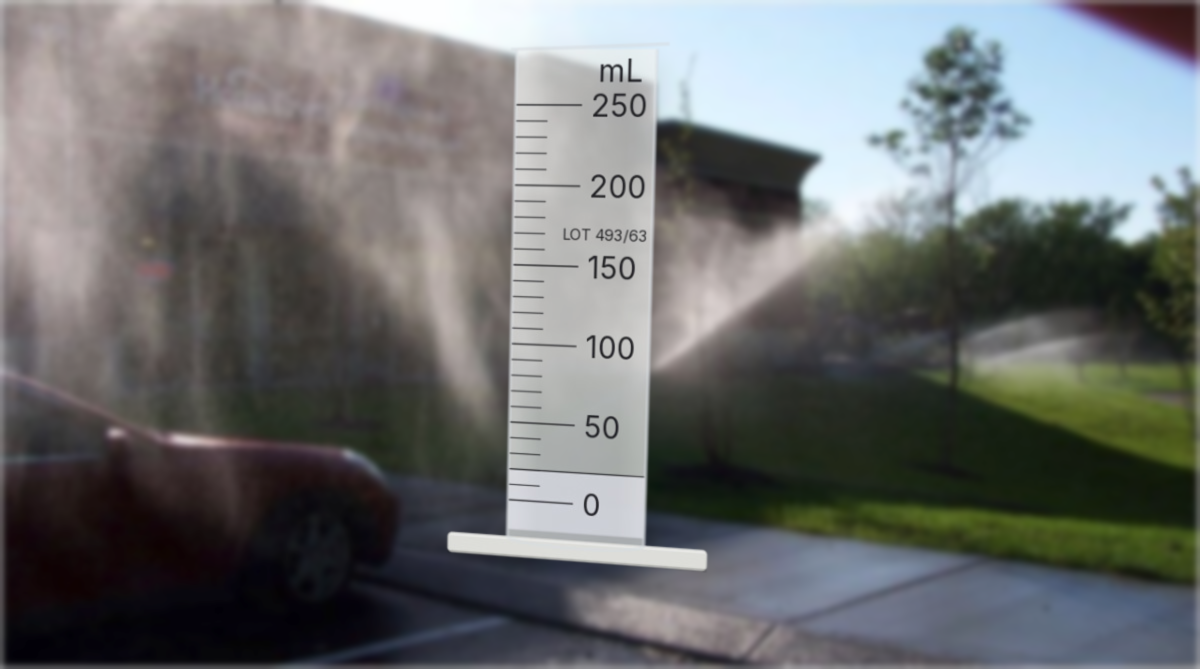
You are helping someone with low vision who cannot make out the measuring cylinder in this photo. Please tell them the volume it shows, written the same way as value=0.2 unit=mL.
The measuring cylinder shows value=20 unit=mL
